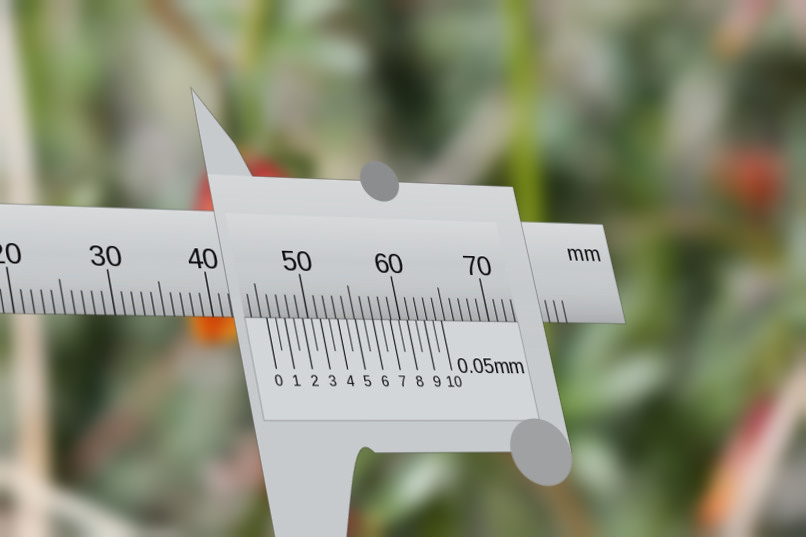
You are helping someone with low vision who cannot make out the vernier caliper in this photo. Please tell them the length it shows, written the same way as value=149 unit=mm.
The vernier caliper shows value=45.6 unit=mm
